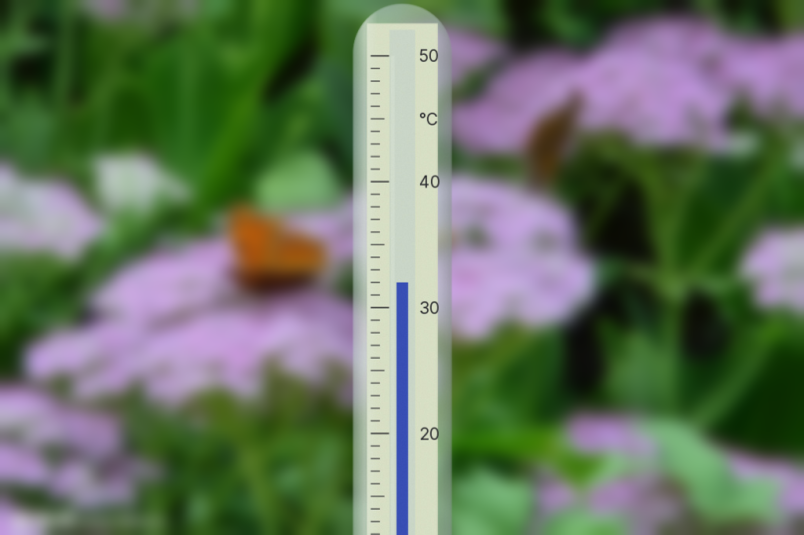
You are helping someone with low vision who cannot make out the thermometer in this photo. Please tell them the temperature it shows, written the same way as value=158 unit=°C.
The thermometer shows value=32 unit=°C
